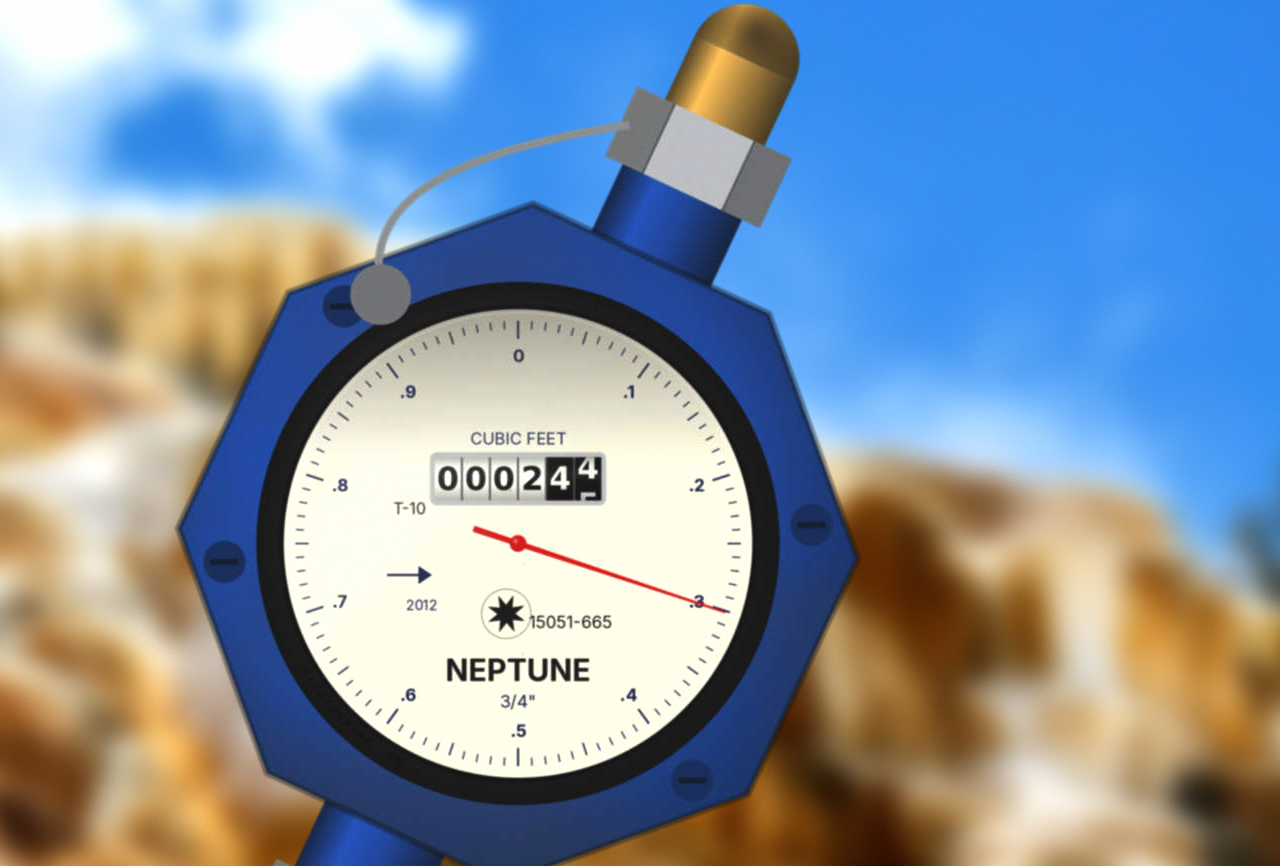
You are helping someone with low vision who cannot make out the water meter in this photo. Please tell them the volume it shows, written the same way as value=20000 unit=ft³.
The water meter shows value=244.30 unit=ft³
